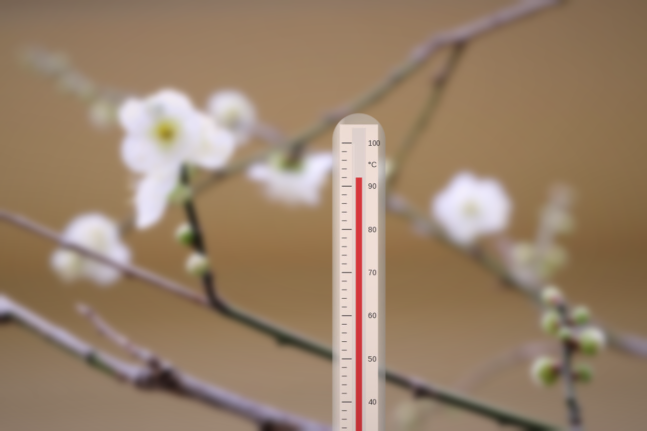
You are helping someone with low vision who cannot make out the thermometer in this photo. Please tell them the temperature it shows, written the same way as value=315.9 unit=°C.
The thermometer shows value=92 unit=°C
